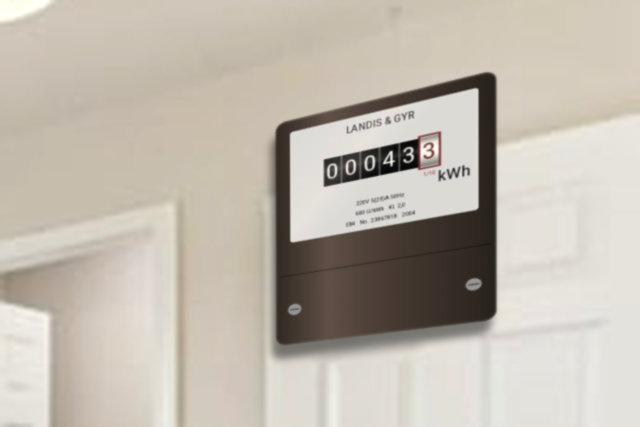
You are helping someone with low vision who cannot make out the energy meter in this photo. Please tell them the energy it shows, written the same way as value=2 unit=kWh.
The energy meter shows value=43.3 unit=kWh
